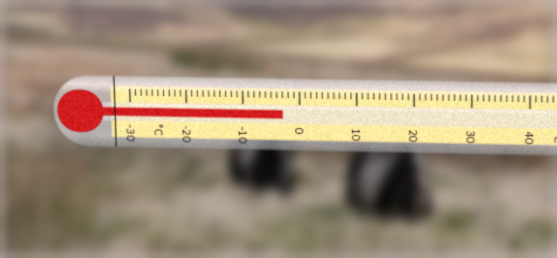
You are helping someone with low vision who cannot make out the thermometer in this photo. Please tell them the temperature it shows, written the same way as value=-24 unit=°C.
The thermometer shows value=-3 unit=°C
